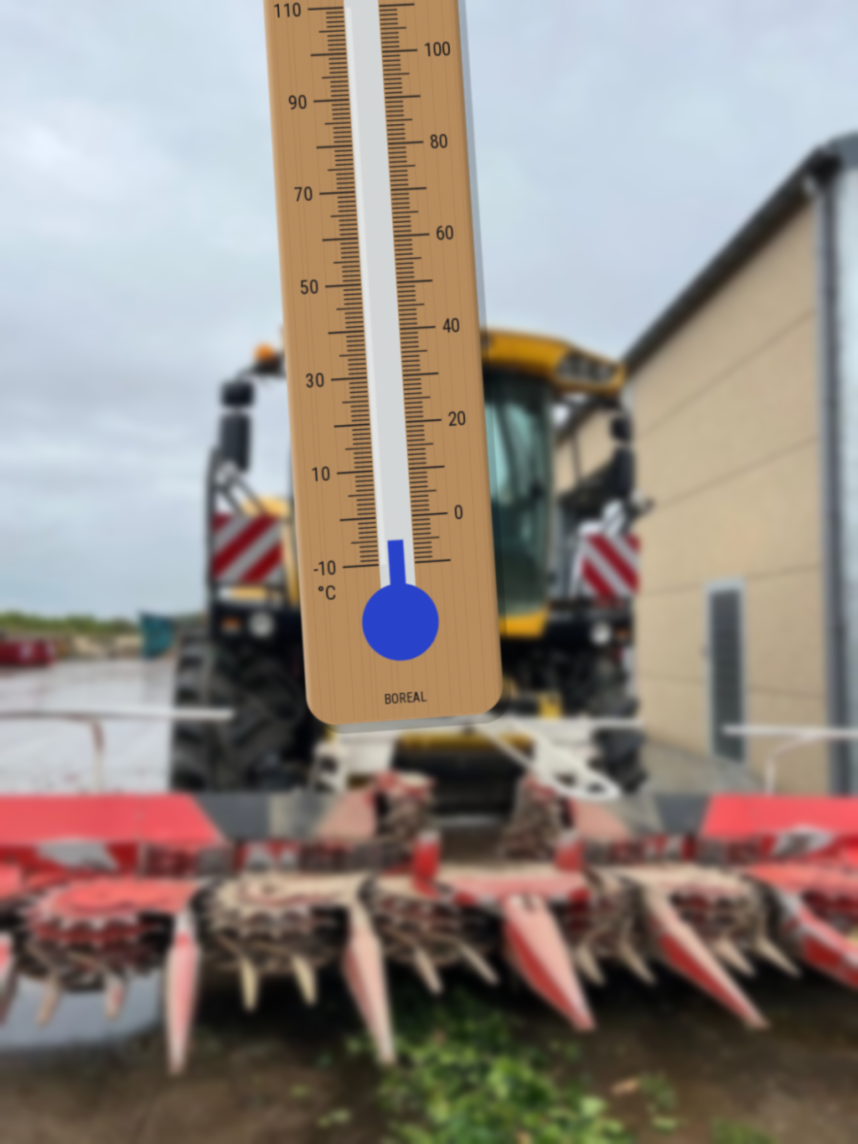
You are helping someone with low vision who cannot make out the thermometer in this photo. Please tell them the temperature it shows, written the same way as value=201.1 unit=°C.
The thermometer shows value=-5 unit=°C
